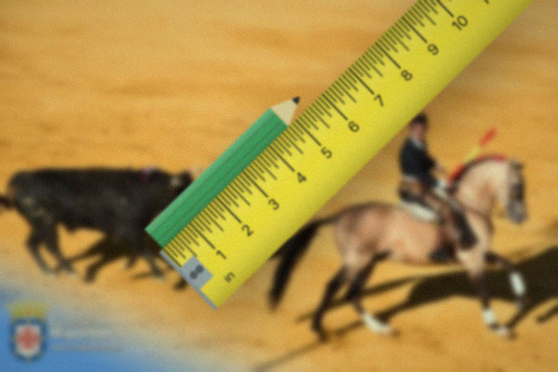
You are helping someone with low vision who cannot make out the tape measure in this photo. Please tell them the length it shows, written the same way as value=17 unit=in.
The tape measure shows value=5.5 unit=in
